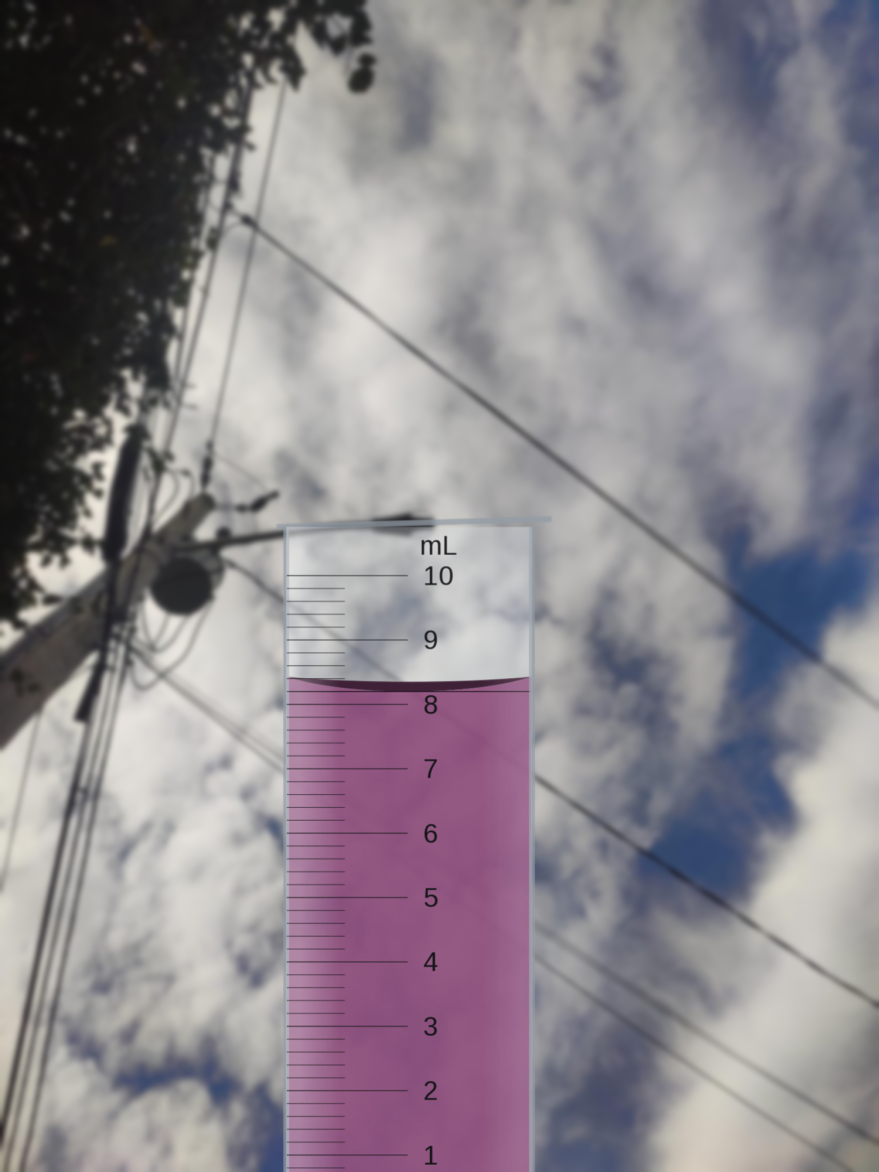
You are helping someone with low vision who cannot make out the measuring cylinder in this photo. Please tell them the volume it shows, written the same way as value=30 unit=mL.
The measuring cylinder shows value=8.2 unit=mL
